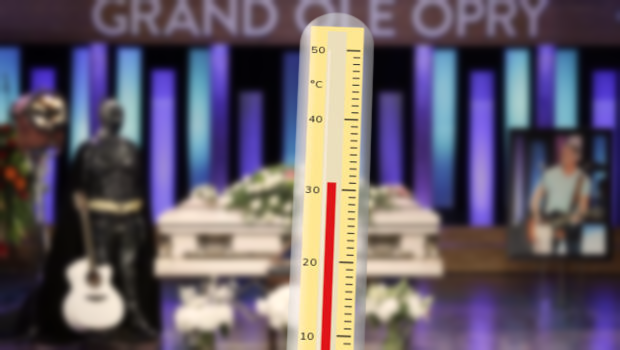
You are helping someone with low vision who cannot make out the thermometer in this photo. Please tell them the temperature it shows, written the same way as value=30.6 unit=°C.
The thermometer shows value=31 unit=°C
